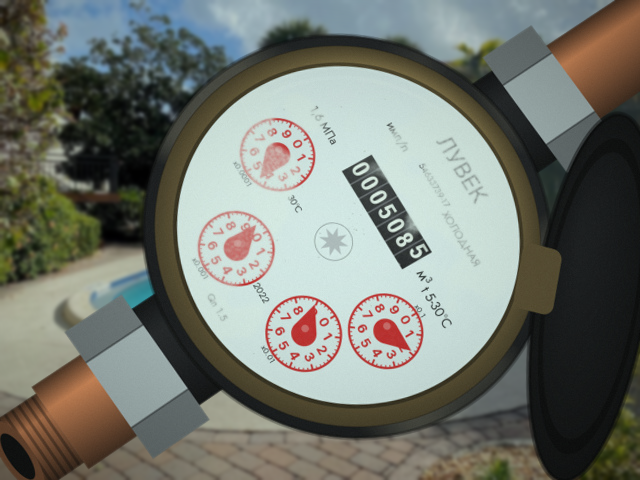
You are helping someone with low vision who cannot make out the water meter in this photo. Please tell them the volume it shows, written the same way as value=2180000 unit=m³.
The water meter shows value=5085.1894 unit=m³
